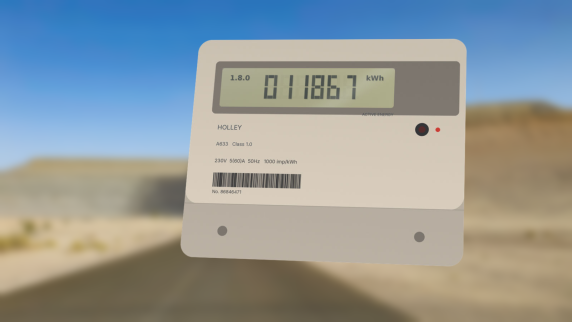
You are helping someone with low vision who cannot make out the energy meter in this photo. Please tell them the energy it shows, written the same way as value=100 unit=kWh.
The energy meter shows value=11867 unit=kWh
